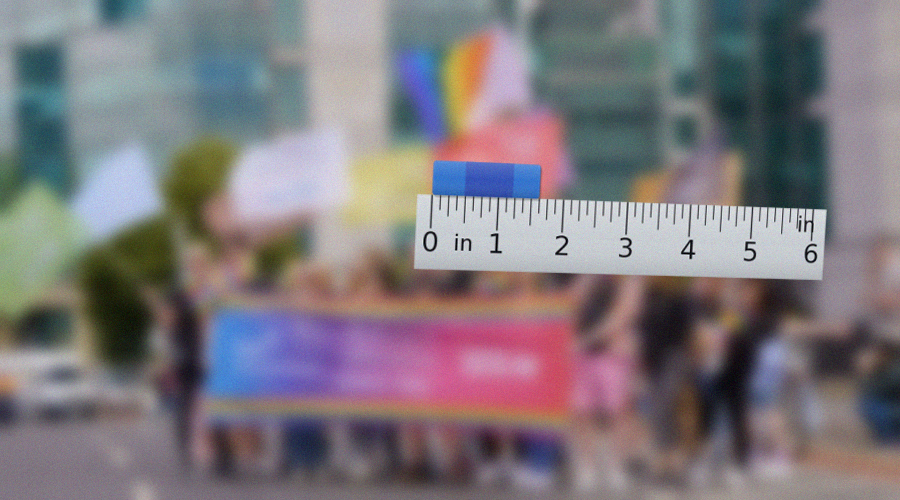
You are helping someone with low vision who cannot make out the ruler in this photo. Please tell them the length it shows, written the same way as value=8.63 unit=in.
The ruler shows value=1.625 unit=in
